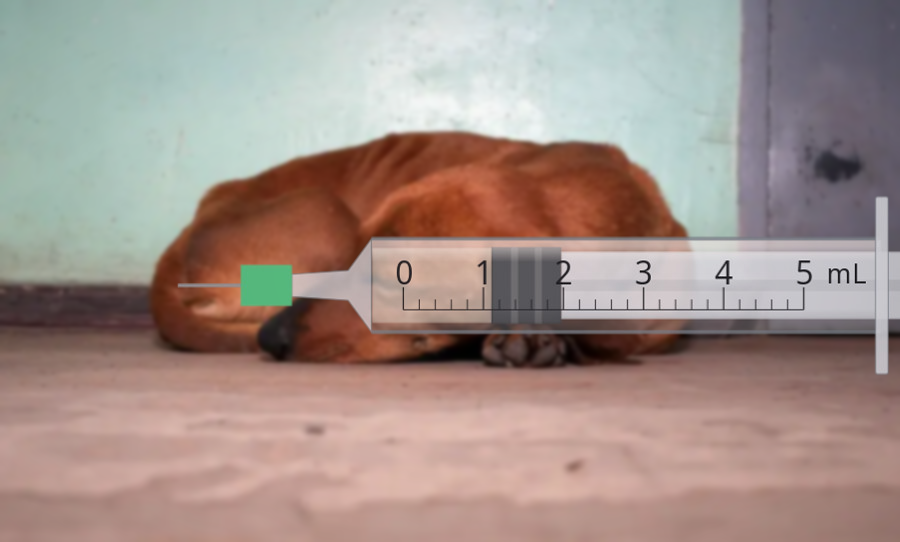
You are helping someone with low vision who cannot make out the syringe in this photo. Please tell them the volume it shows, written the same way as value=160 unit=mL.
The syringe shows value=1.1 unit=mL
